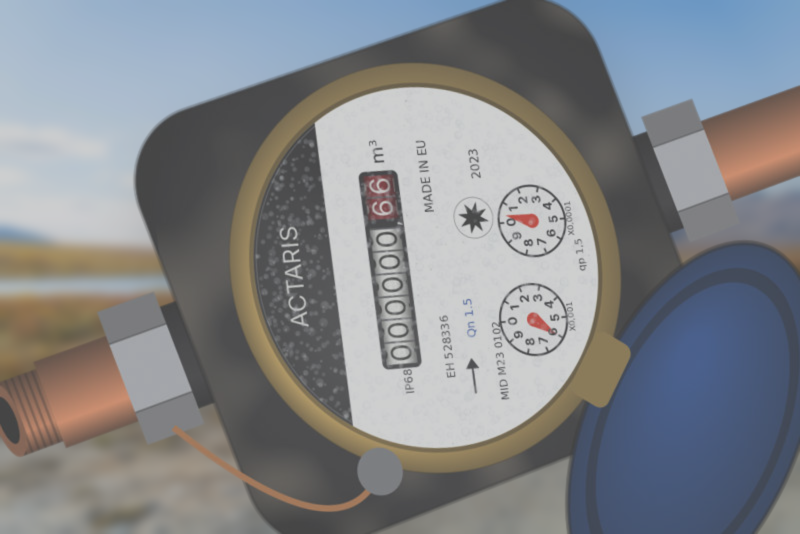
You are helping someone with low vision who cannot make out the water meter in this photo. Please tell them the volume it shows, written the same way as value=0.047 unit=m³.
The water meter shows value=0.6660 unit=m³
